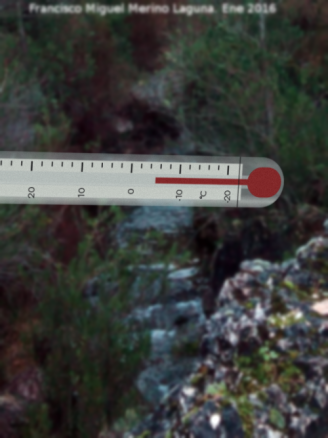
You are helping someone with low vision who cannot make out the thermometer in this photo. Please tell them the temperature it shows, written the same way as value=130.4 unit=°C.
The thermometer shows value=-5 unit=°C
